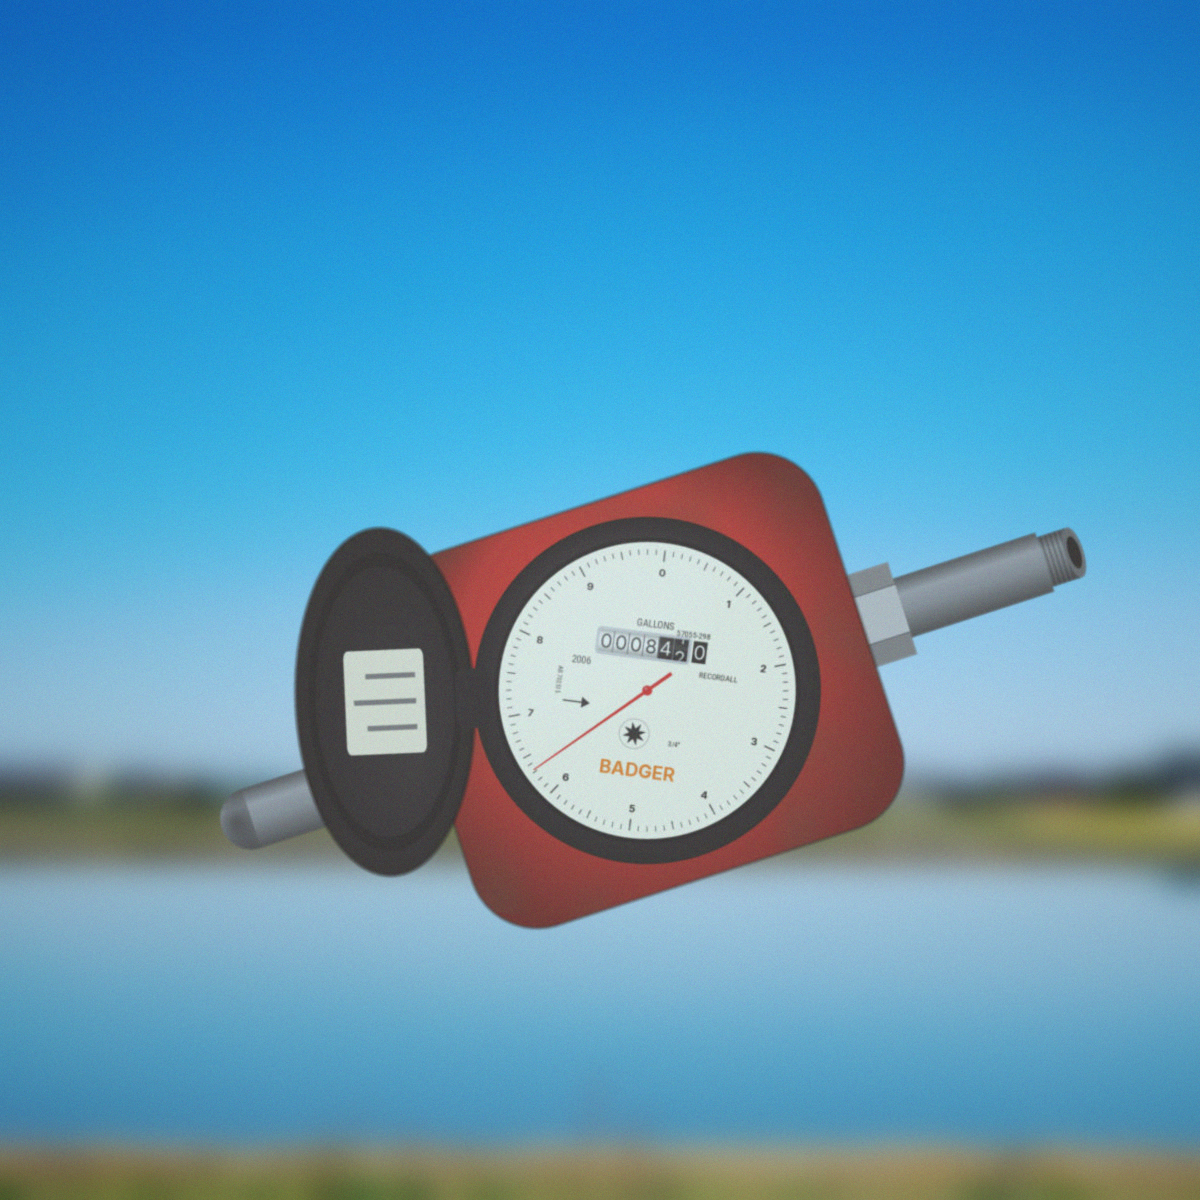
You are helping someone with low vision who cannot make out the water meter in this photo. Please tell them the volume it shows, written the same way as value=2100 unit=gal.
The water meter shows value=8416.3 unit=gal
